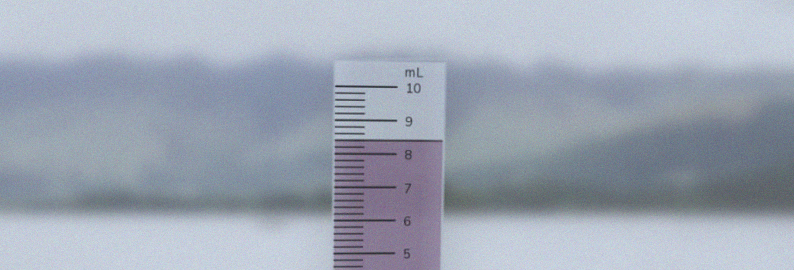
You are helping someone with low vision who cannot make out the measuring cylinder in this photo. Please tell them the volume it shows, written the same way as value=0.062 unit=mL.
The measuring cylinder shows value=8.4 unit=mL
